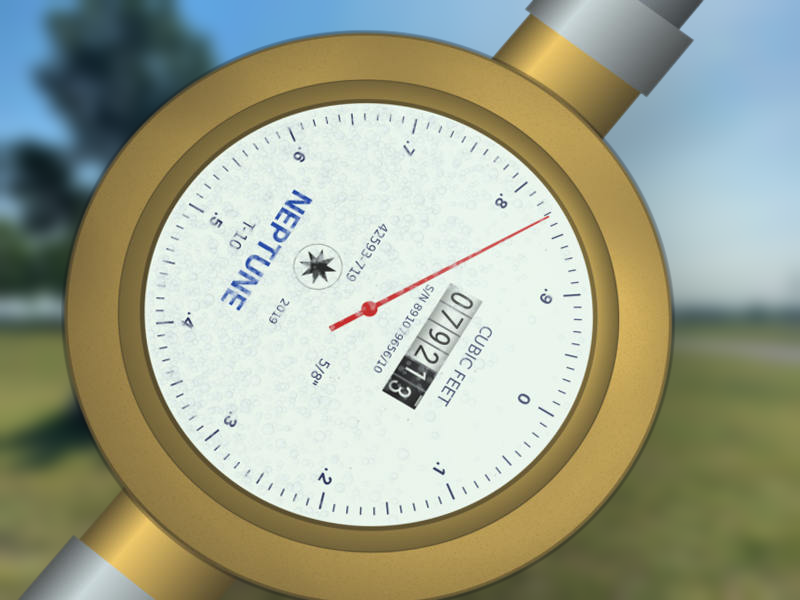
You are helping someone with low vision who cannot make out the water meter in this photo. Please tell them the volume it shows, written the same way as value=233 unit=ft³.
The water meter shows value=79212.83 unit=ft³
